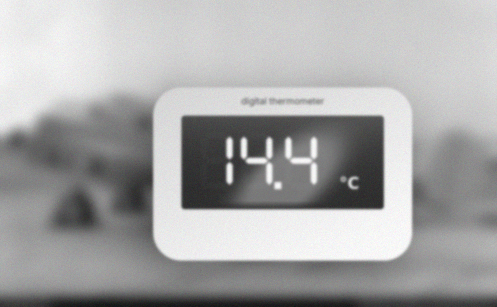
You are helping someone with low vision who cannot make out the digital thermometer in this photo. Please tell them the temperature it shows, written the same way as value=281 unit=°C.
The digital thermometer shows value=14.4 unit=°C
